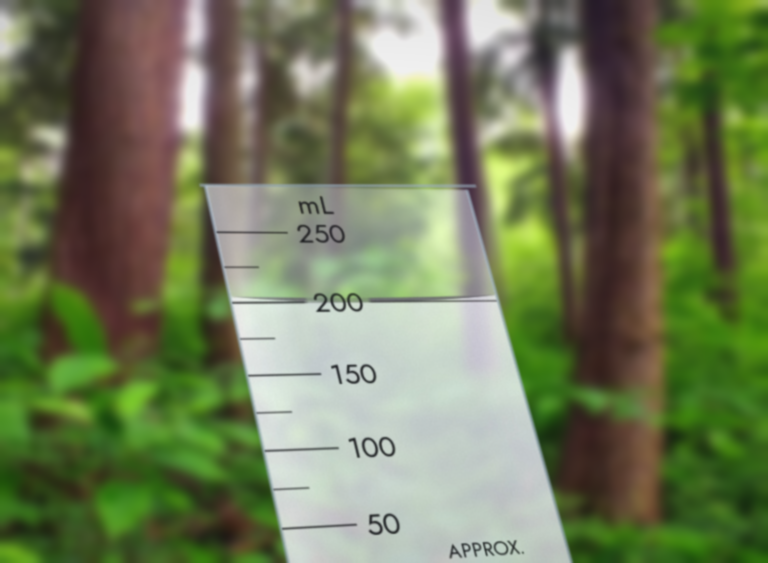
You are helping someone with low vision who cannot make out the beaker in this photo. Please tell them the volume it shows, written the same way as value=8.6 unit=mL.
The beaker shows value=200 unit=mL
